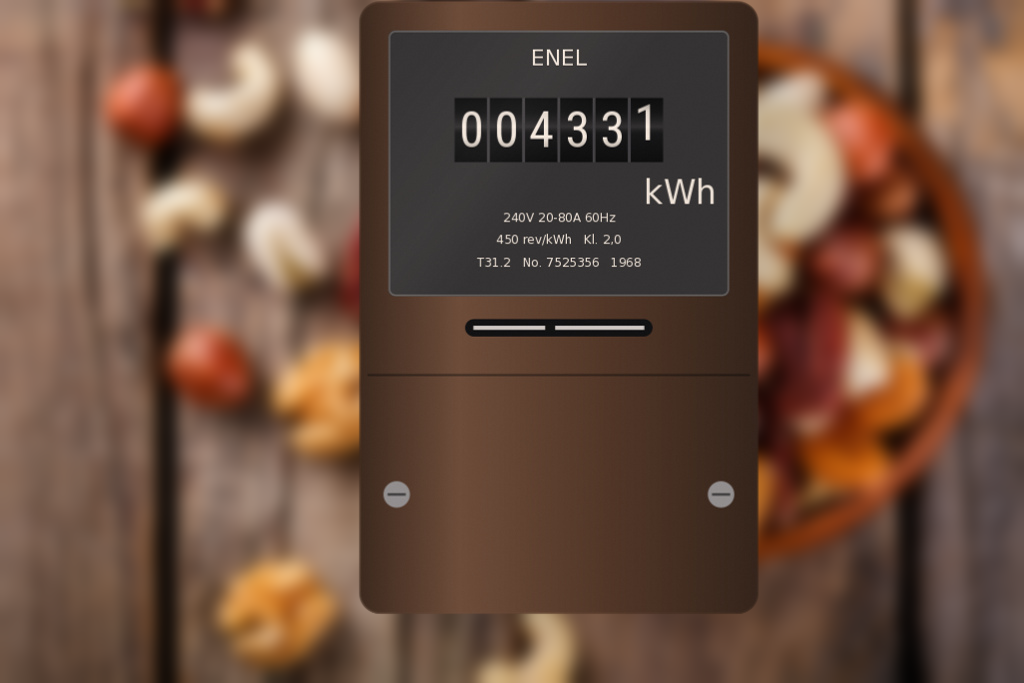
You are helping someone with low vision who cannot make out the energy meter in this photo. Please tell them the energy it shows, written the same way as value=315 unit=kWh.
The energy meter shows value=4331 unit=kWh
